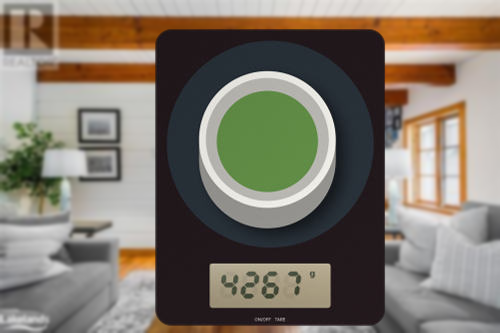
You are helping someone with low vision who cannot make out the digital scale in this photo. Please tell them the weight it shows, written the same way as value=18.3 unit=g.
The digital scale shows value=4267 unit=g
